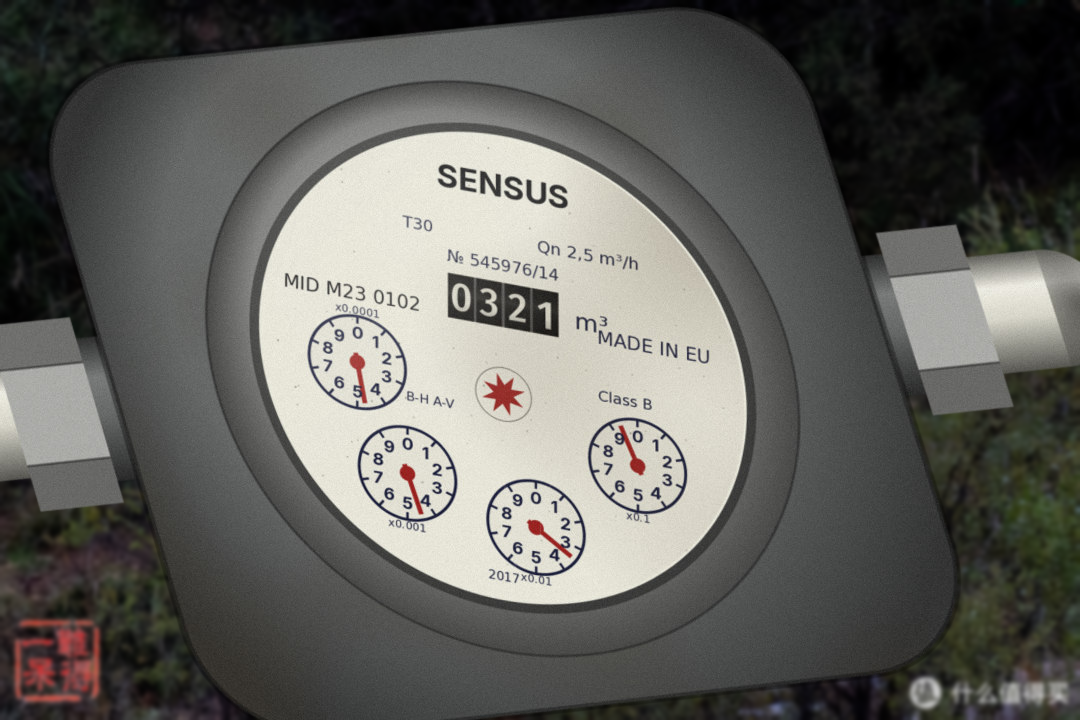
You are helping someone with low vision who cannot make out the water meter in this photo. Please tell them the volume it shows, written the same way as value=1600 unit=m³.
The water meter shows value=320.9344 unit=m³
